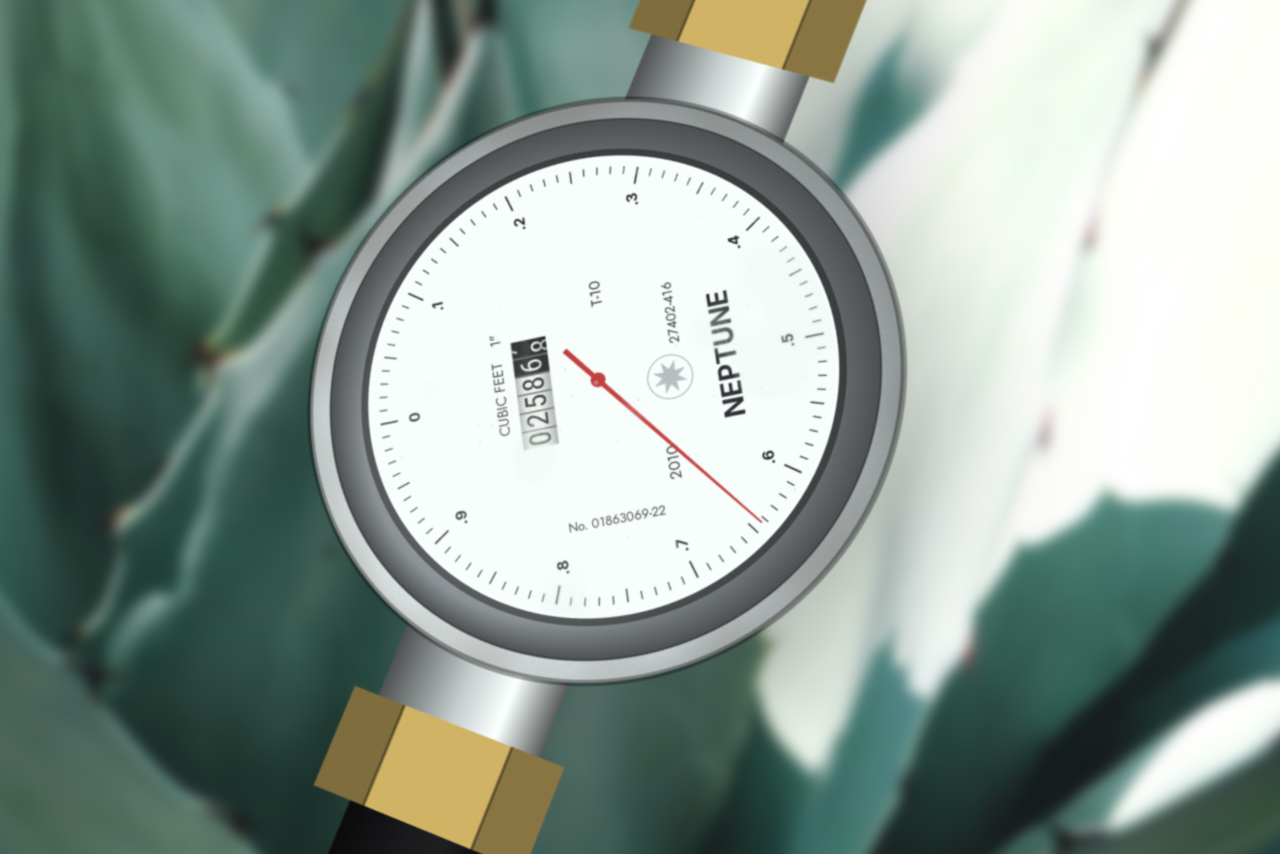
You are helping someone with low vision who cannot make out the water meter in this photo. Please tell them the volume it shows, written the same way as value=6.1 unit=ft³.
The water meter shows value=25867.64 unit=ft³
